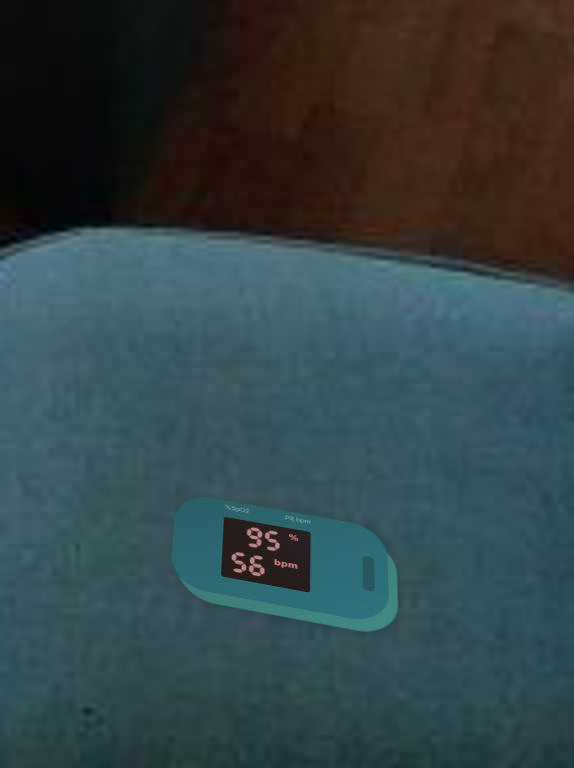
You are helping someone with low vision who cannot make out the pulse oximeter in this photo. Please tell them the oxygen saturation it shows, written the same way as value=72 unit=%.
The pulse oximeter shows value=95 unit=%
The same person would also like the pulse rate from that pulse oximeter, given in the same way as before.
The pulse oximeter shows value=56 unit=bpm
